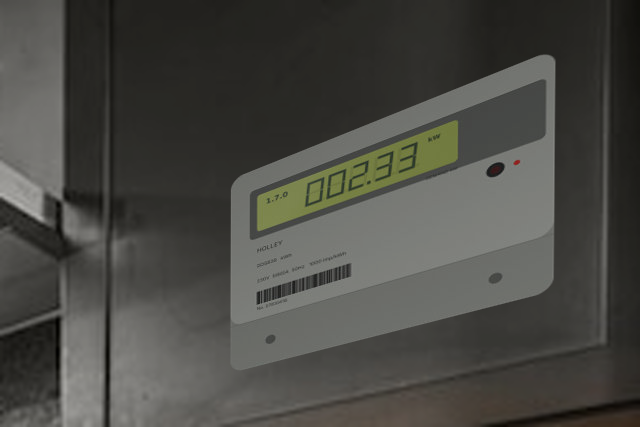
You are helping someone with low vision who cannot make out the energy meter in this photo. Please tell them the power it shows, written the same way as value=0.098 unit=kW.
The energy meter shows value=2.33 unit=kW
